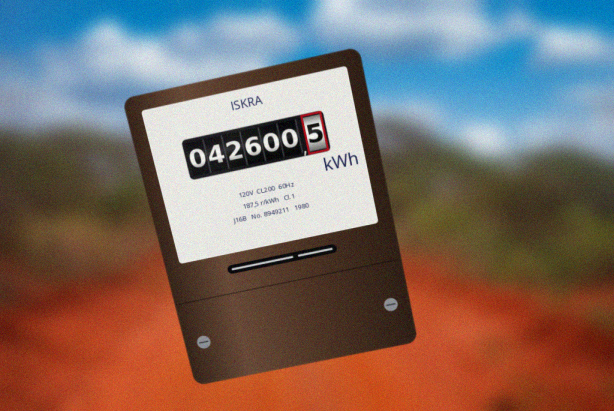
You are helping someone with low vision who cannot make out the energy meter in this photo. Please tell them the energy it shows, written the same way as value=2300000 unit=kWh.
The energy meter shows value=42600.5 unit=kWh
